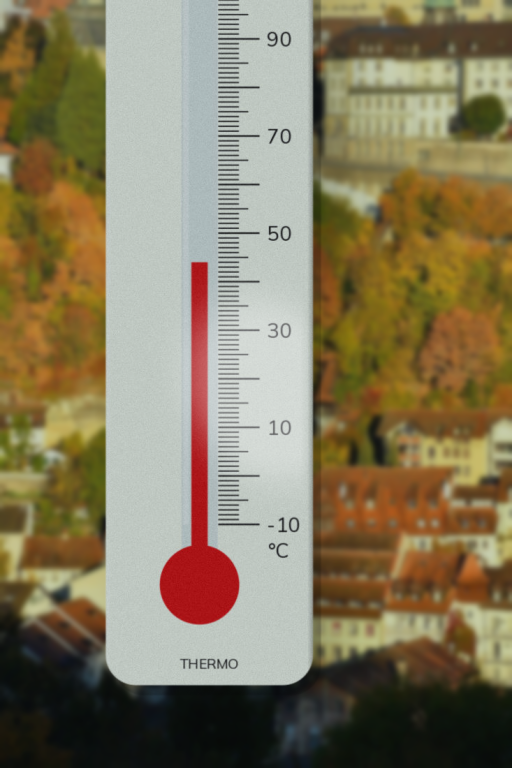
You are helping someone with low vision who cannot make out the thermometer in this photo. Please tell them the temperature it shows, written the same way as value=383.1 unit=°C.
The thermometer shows value=44 unit=°C
